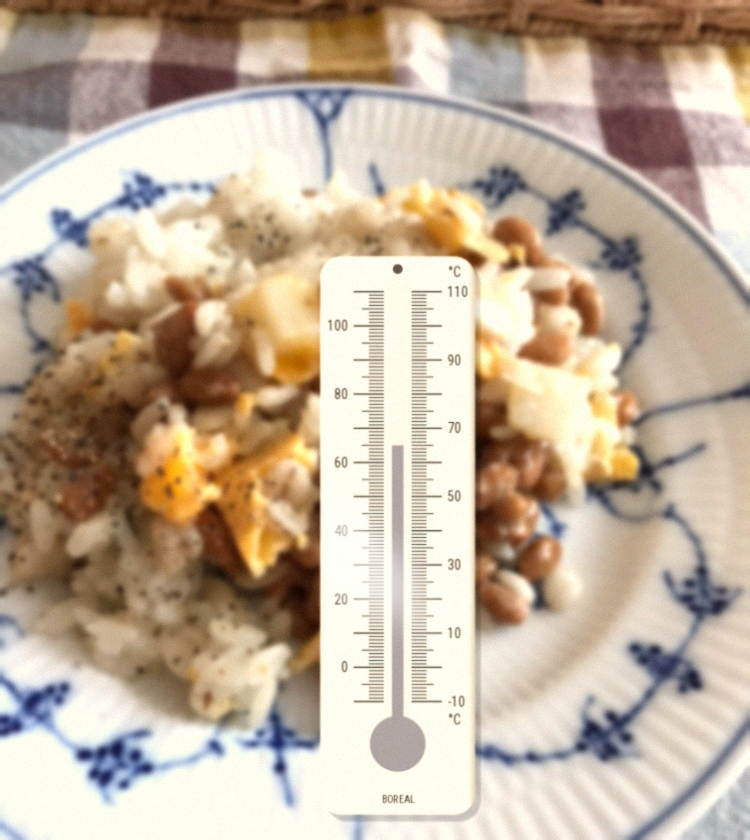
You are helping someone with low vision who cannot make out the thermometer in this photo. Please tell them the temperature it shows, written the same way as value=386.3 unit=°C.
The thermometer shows value=65 unit=°C
